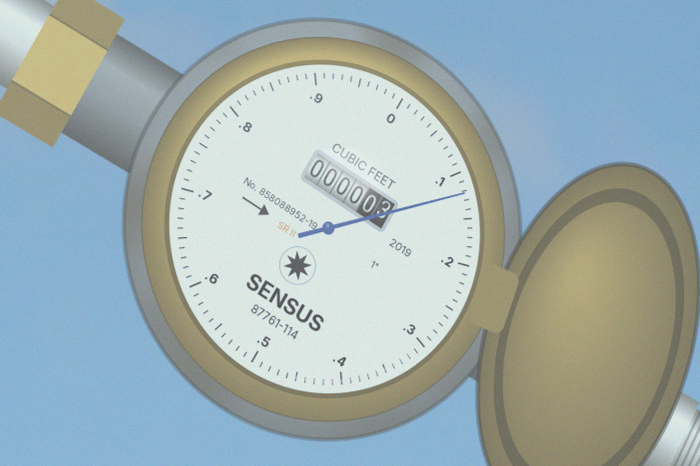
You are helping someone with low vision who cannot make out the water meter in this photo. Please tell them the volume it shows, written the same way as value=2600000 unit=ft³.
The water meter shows value=3.12 unit=ft³
